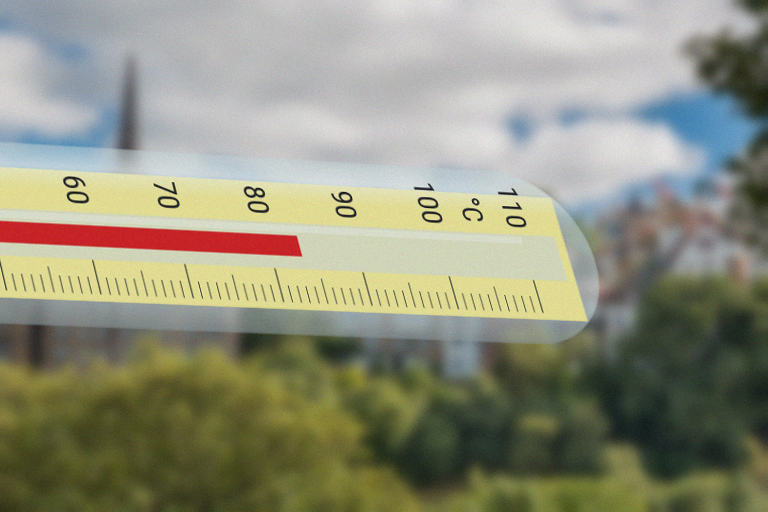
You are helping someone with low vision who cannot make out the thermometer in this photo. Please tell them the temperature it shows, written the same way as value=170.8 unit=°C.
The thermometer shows value=83.5 unit=°C
